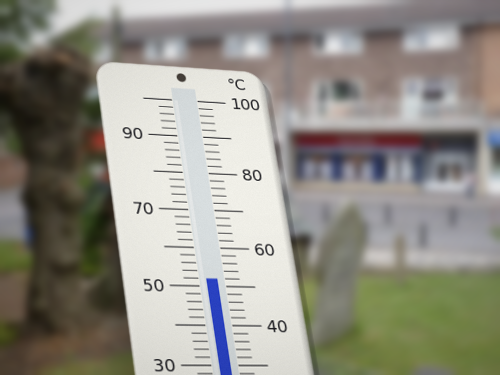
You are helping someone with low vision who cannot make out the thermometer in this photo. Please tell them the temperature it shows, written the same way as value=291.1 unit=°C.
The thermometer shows value=52 unit=°C
